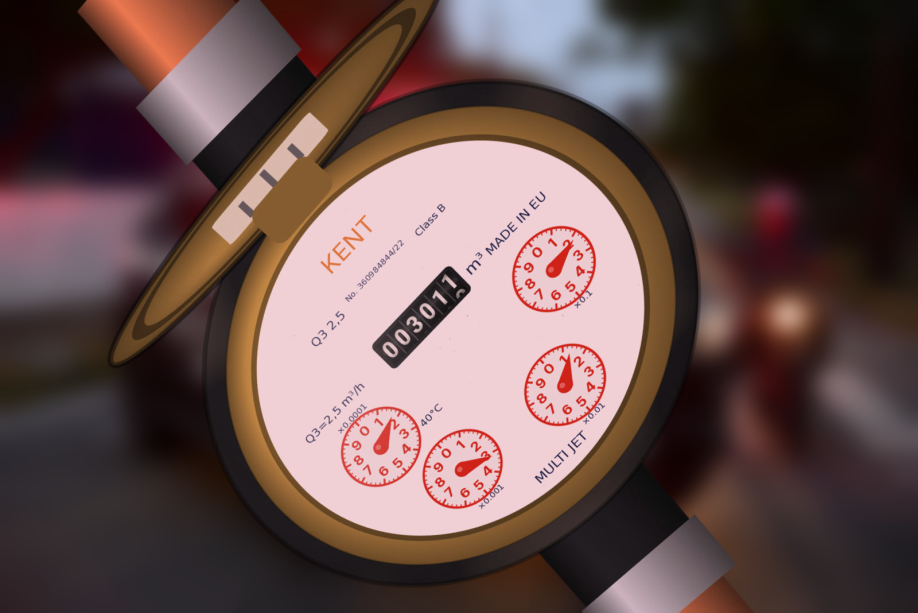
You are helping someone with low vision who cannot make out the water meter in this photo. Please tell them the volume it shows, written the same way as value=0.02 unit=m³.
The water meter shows value=3011.2131 unit=m³
